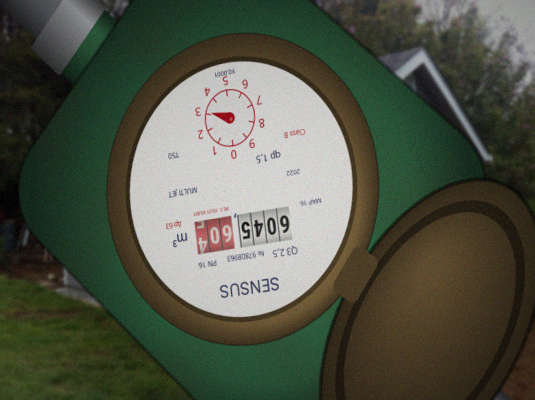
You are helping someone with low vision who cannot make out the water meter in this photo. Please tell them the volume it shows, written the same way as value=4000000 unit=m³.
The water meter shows value=6045.6043 unit=m³
